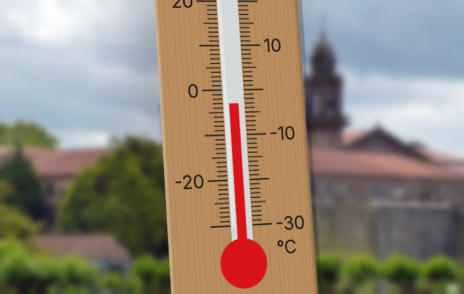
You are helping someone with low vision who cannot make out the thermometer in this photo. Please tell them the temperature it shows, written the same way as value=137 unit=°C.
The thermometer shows value=-3 unit=°C
